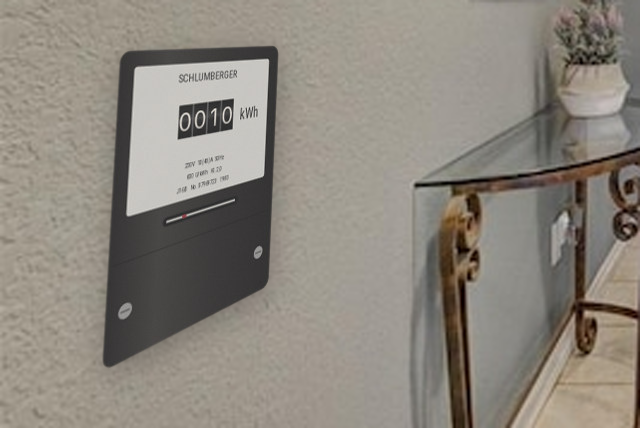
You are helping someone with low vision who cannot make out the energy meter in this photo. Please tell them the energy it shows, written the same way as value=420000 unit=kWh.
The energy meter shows value=10 unit=kWh
